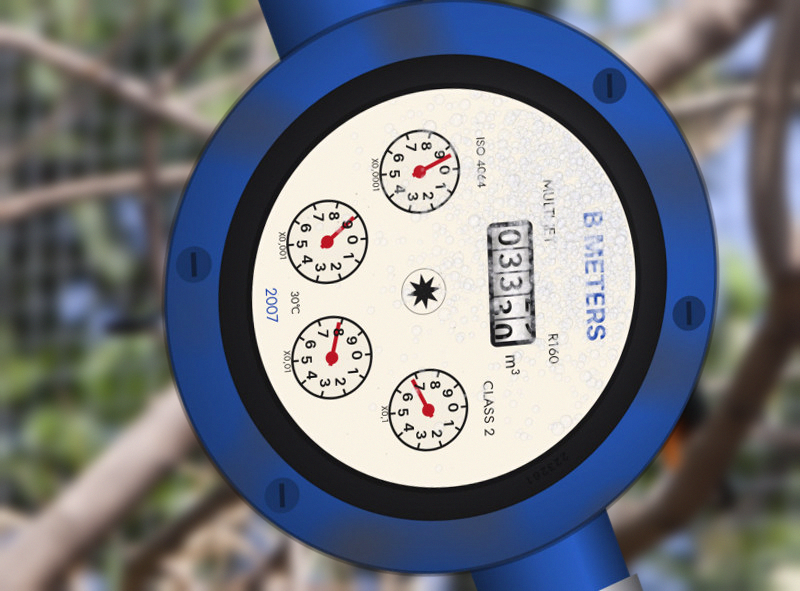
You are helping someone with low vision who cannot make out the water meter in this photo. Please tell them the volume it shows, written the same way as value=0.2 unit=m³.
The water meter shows value=3329.6789 unit=m³
